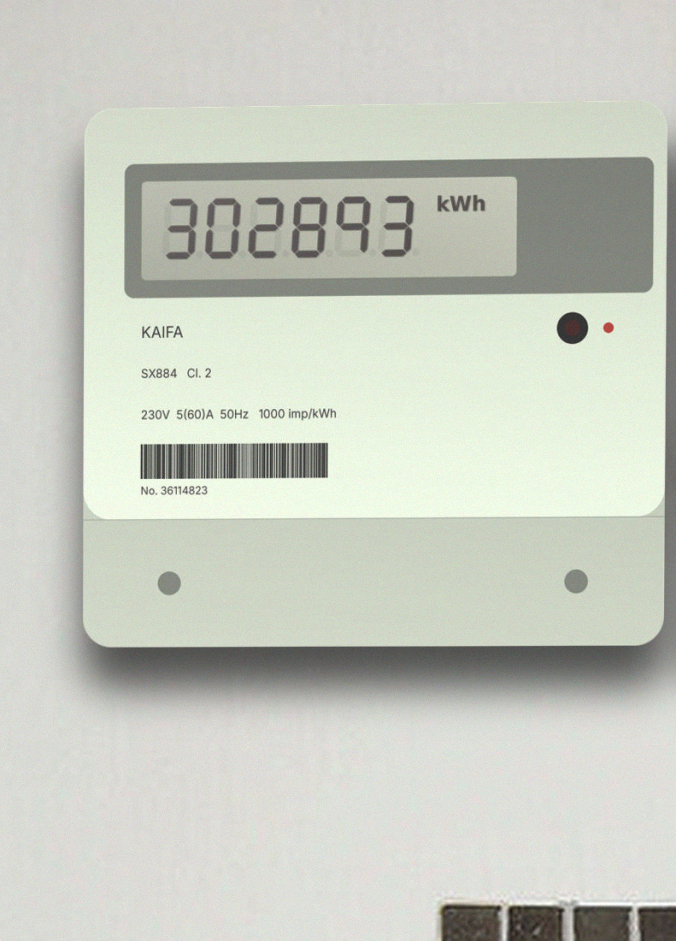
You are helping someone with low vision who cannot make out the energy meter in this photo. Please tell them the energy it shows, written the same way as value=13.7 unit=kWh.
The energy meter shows value=302893 unit=kWh
